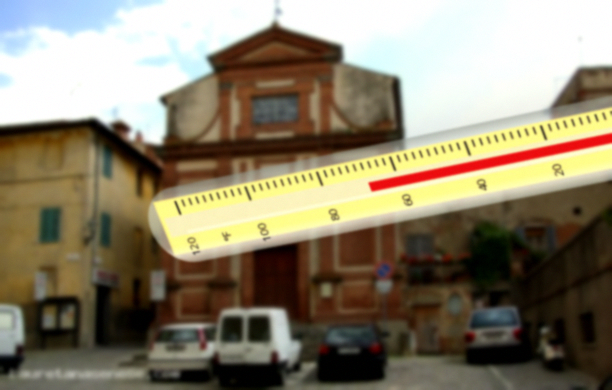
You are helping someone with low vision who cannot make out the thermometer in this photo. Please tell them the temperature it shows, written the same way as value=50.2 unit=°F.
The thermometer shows value=68 unit=°F
